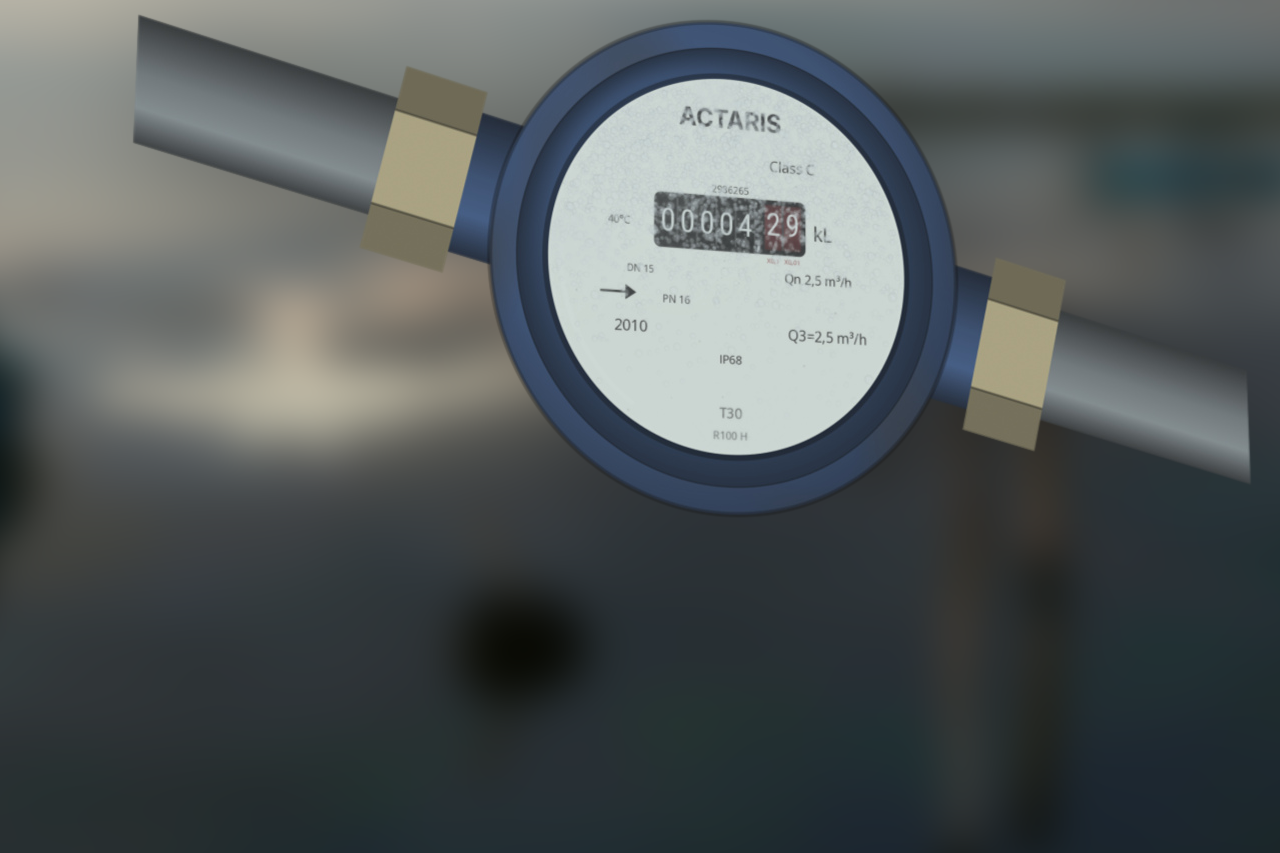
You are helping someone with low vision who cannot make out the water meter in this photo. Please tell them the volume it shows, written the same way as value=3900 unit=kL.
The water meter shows value=4.29 unit=kL
